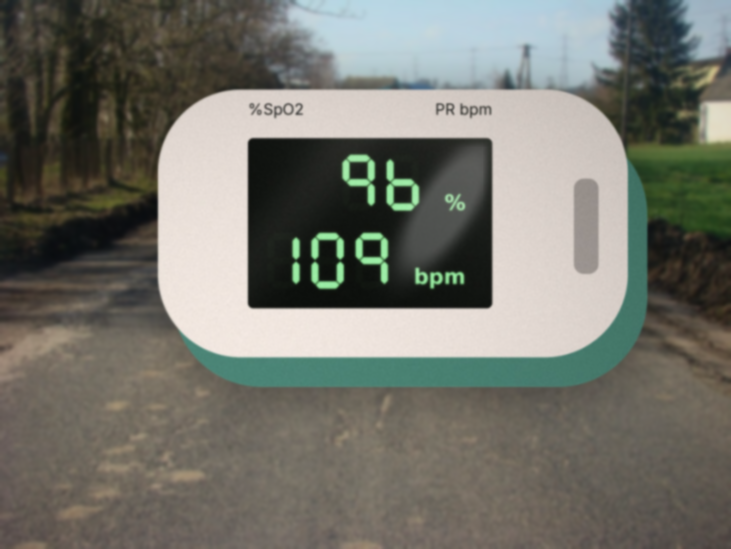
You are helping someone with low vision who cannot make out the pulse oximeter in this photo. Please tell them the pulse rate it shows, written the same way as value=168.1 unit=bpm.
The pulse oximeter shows value=109 unit=bpm
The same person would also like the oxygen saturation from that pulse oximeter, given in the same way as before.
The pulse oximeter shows value=96 unit=%
